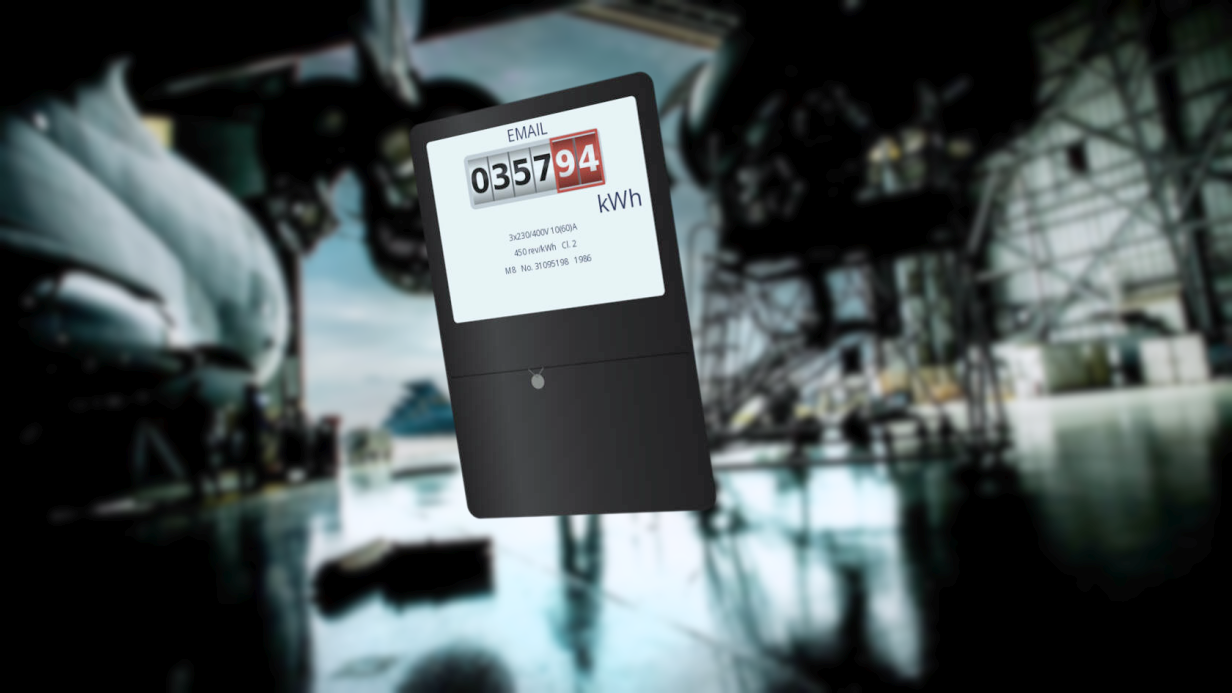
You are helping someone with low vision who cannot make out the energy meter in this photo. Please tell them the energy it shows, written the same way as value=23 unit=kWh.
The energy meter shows value=357.94 unit=kWh
